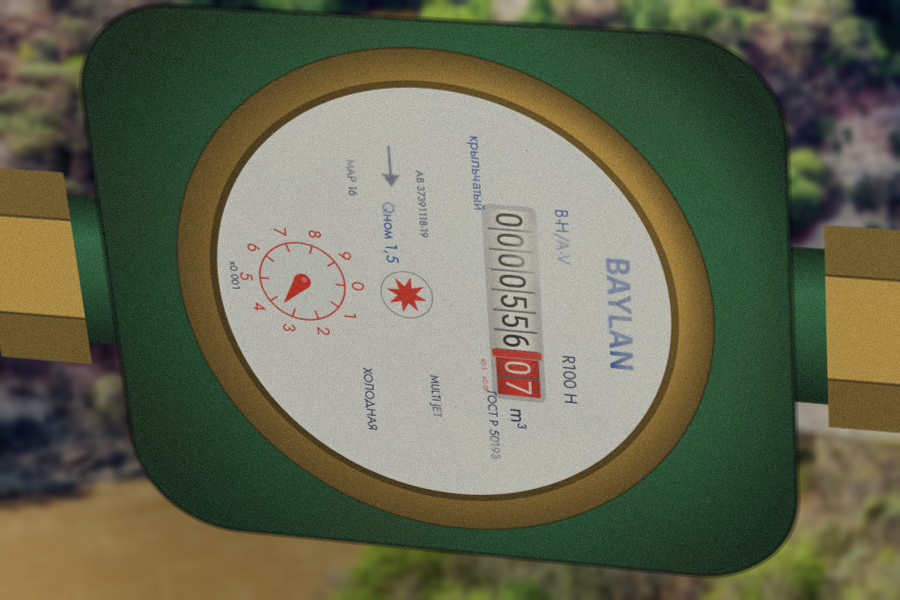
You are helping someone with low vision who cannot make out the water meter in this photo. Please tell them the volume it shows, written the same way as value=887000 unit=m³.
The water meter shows value=556.073 unit=m³
